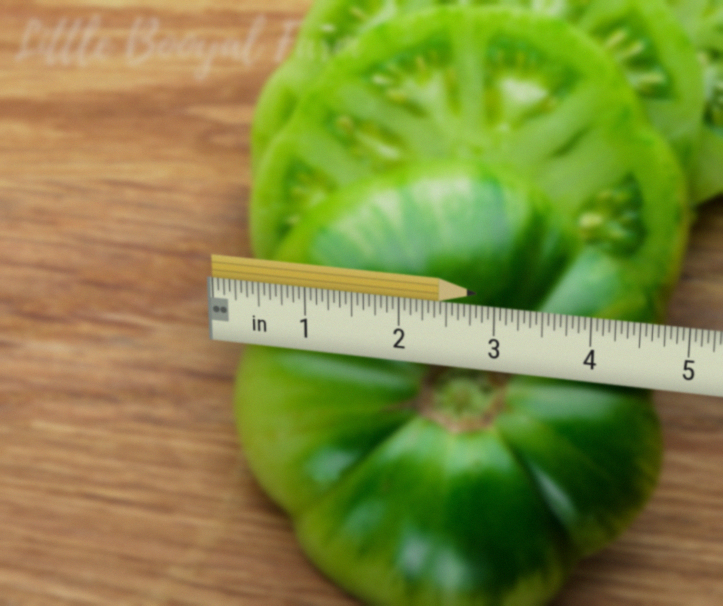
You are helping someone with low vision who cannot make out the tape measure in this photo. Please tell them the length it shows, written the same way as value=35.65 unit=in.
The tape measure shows value=2.8125 unit=in
